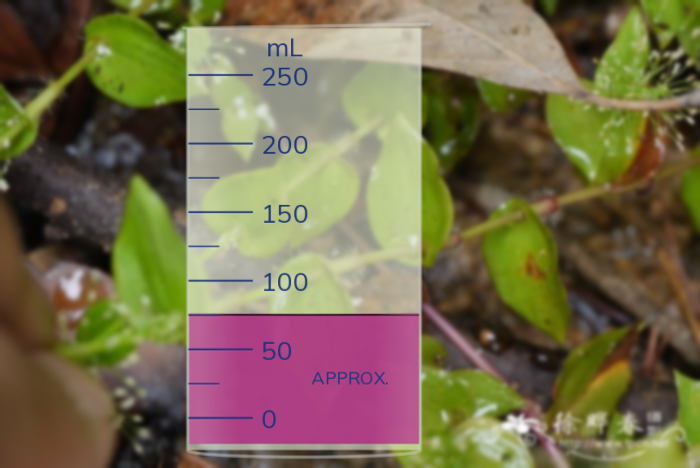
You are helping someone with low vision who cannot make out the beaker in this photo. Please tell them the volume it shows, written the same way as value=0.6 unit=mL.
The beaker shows value=75 unit=mL
